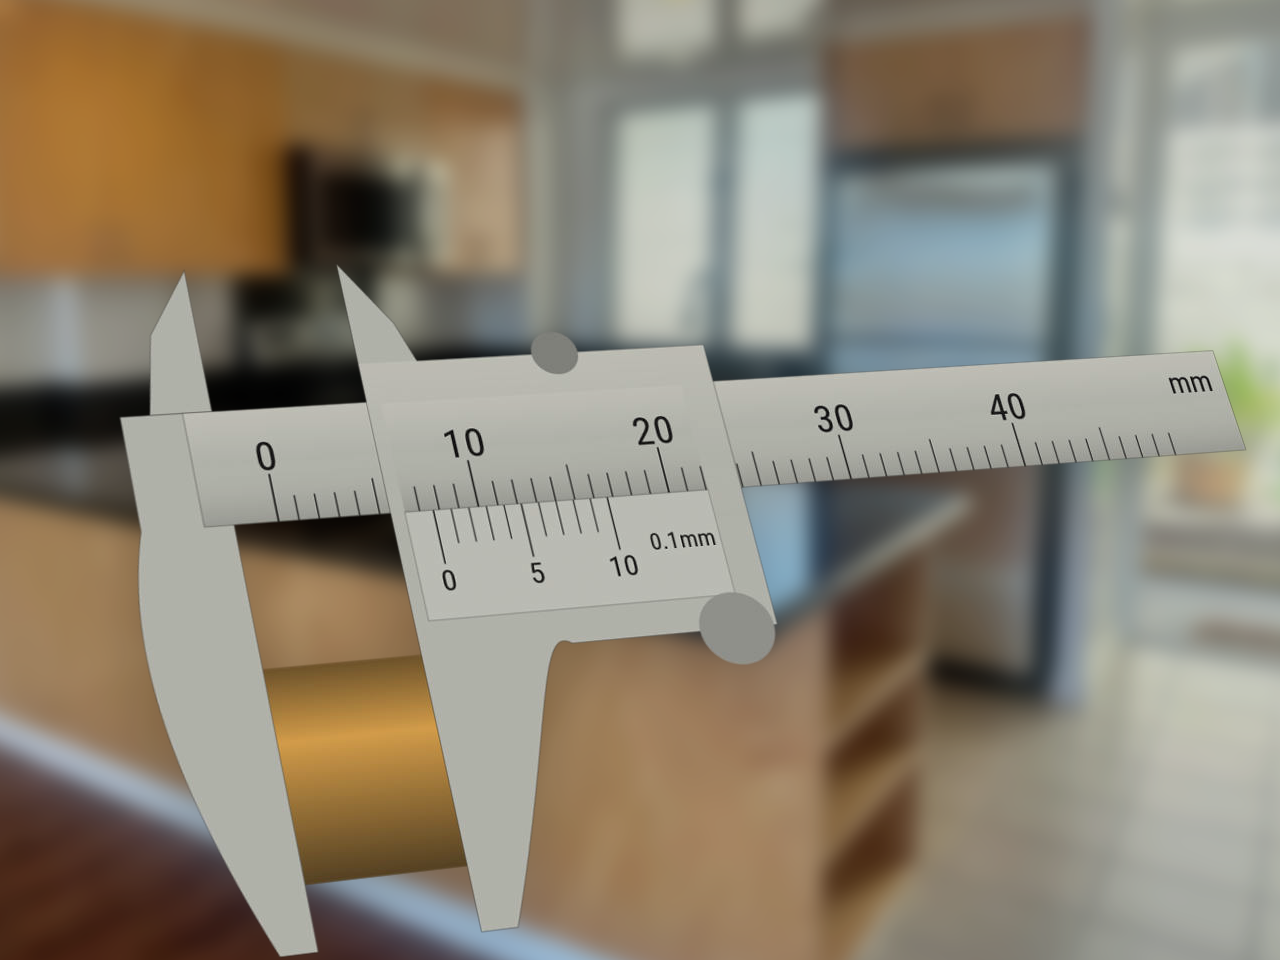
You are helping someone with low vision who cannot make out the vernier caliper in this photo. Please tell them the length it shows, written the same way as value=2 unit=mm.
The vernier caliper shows value=7.7 unit=mm
